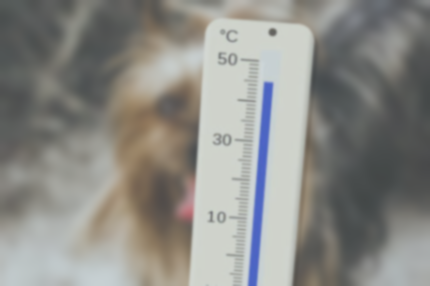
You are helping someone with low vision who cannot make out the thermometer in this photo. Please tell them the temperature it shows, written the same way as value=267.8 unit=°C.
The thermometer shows value=45 unit=°C
